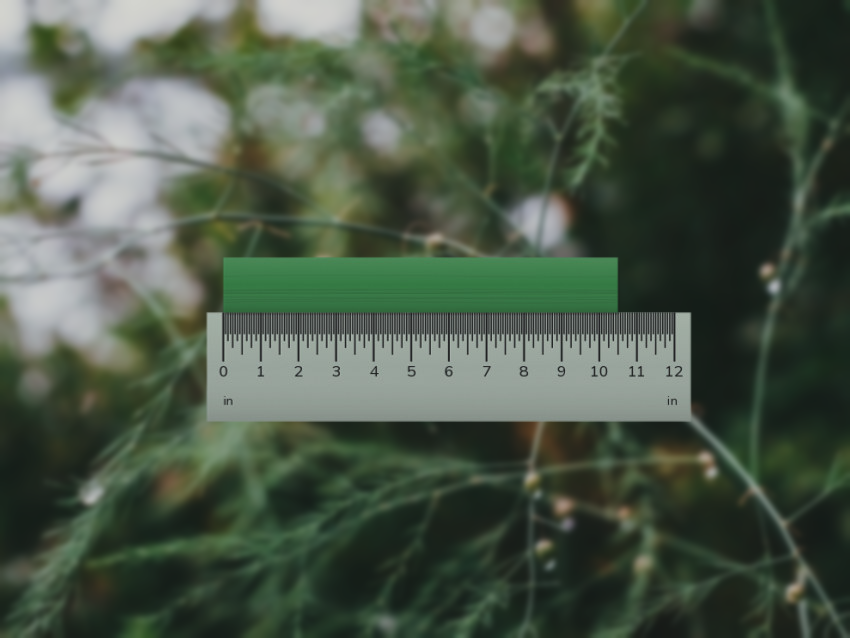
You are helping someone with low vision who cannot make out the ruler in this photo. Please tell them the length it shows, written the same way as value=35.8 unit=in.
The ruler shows value=10.5 unit=in
